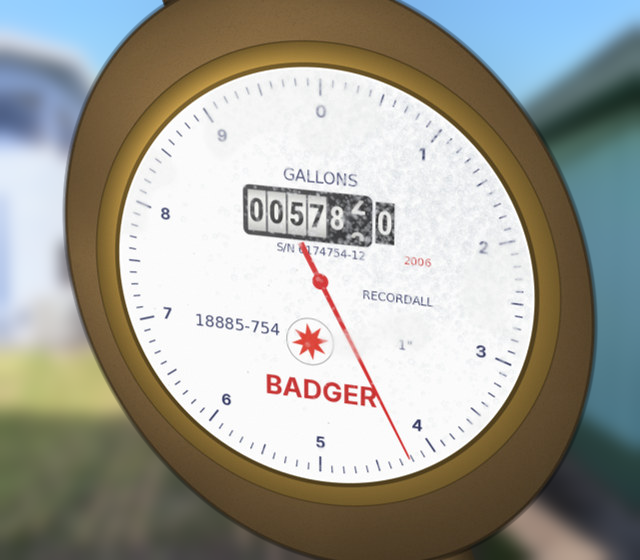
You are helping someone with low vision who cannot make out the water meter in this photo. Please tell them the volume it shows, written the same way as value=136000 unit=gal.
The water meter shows value=57824.2 unit=gal
